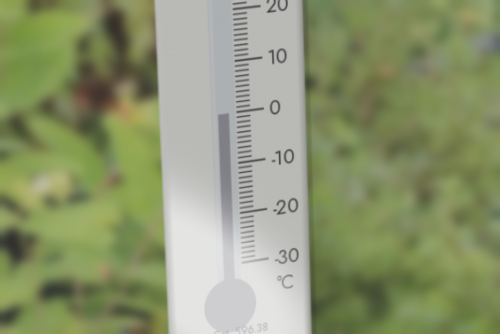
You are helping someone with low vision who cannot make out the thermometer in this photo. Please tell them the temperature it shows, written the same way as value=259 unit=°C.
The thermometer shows value=0 unit=°C
